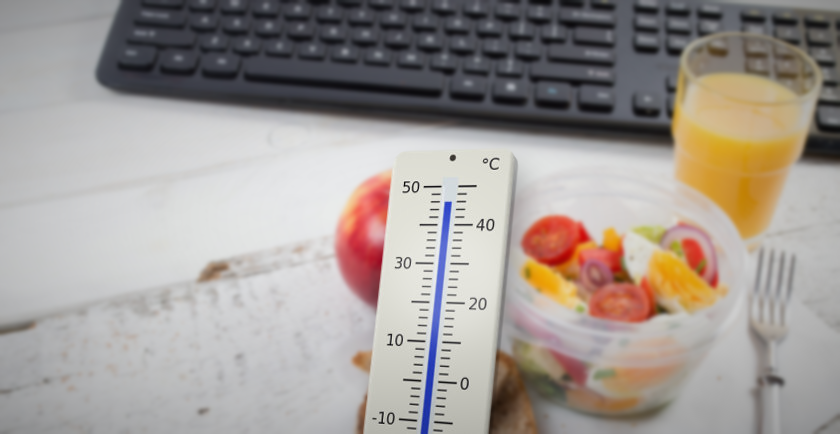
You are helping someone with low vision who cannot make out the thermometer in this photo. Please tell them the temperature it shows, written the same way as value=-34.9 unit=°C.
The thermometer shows value=46 unit=°C
